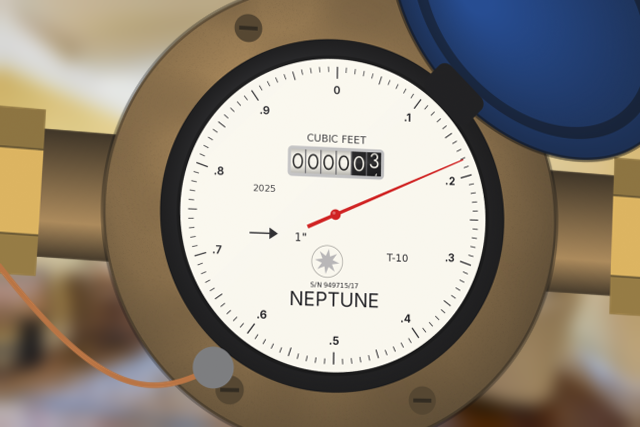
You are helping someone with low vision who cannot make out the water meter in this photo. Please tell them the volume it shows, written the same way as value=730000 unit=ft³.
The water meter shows value=3.18 unit=ft³
